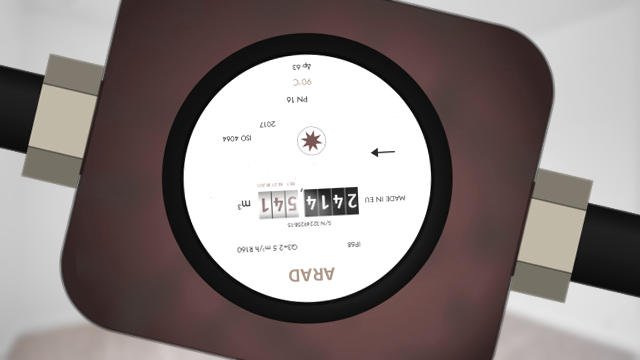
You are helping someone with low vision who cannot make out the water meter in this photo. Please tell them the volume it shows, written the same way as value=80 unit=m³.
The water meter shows value=2414.541 unit=m³
